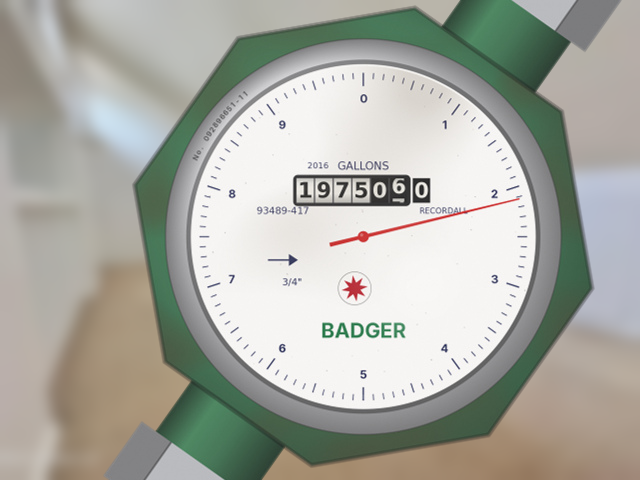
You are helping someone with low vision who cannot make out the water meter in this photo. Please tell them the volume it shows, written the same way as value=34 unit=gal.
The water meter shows value=1975062.1 unit=gal
